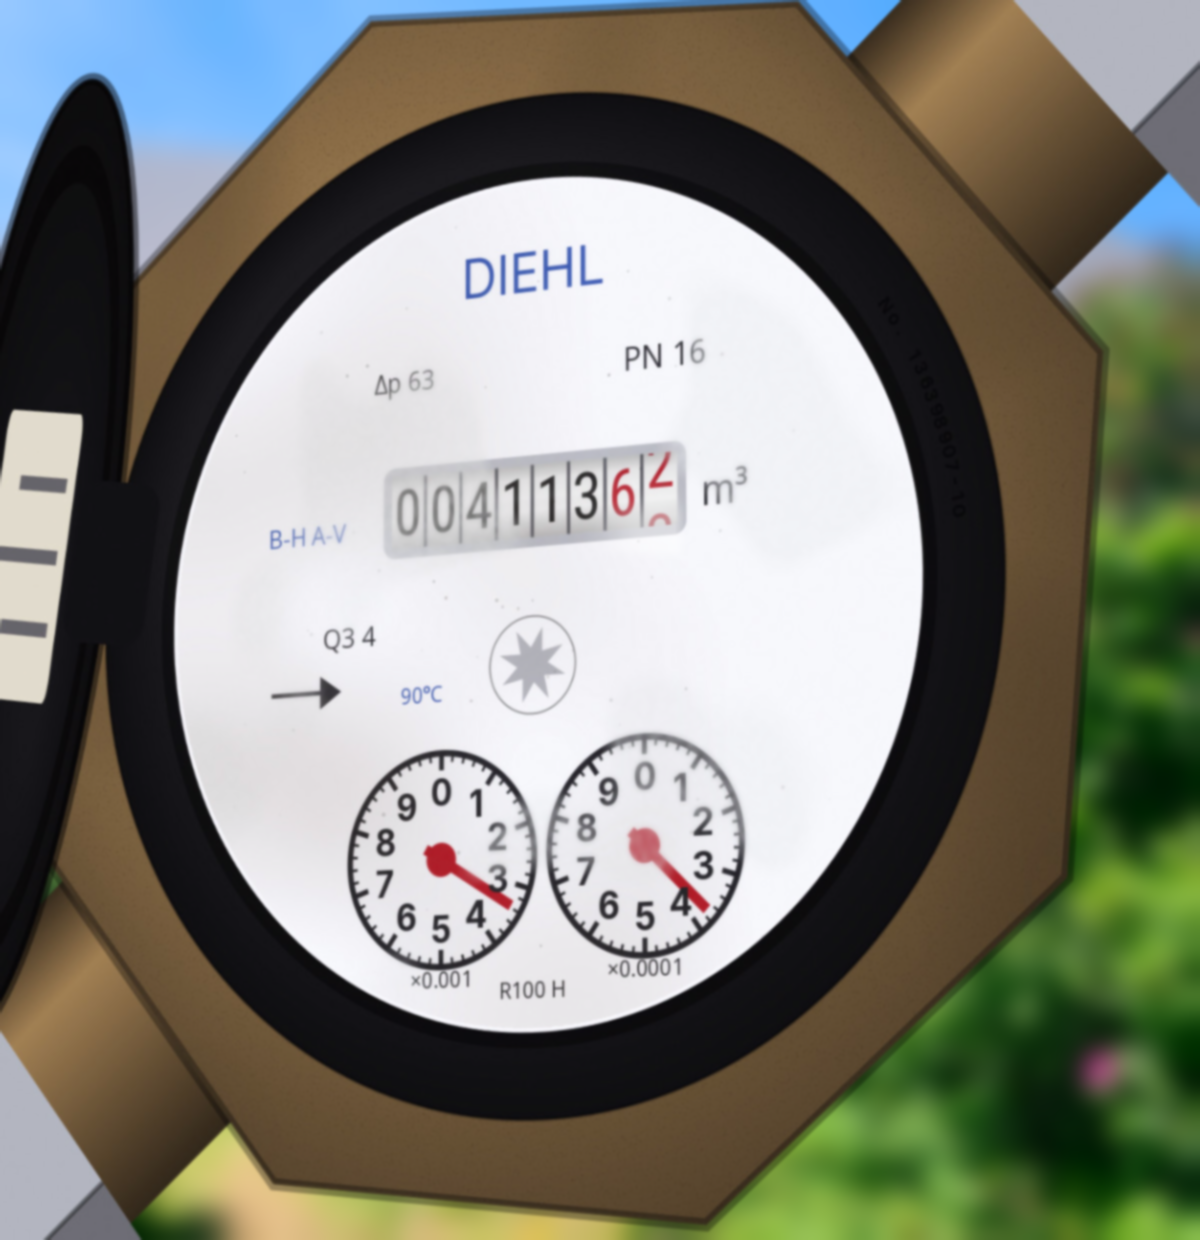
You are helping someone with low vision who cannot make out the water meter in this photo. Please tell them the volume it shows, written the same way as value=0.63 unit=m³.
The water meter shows value=4113.6233 unit=m³
